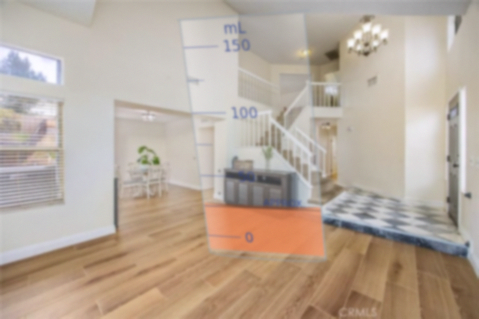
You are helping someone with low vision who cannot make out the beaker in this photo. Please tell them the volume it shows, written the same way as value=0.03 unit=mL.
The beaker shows value=25 unit=mL
